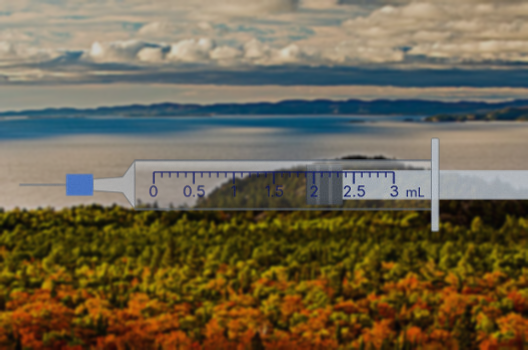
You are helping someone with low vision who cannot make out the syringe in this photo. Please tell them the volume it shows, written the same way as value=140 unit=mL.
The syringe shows value=1.9 unit=mL
